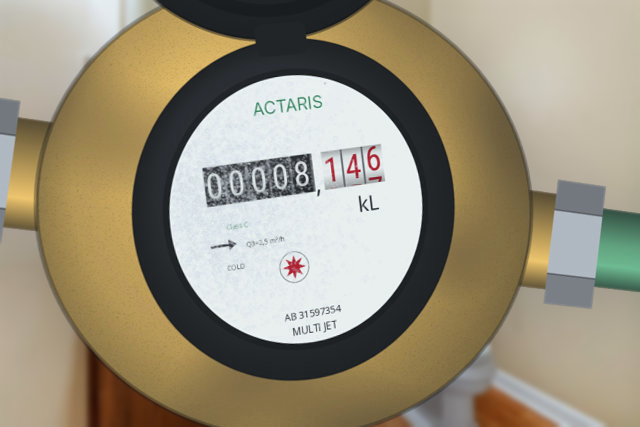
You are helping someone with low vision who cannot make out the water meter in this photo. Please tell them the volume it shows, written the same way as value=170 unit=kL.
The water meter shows value=8.146 unit=kL
